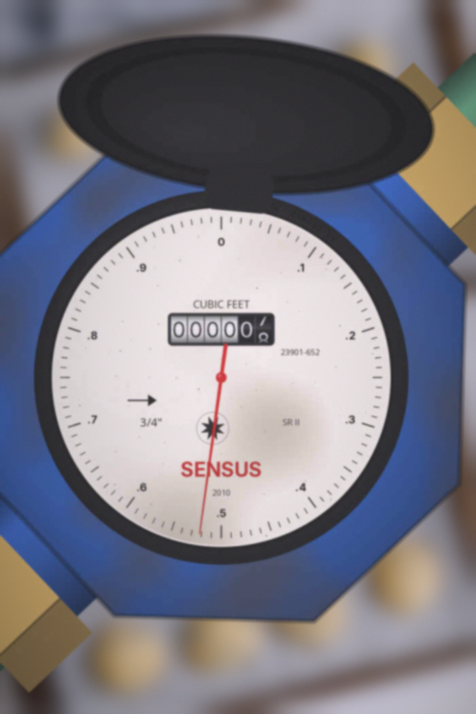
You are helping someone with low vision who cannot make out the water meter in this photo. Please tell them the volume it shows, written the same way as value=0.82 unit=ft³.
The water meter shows value=7.52 unit=ft³
